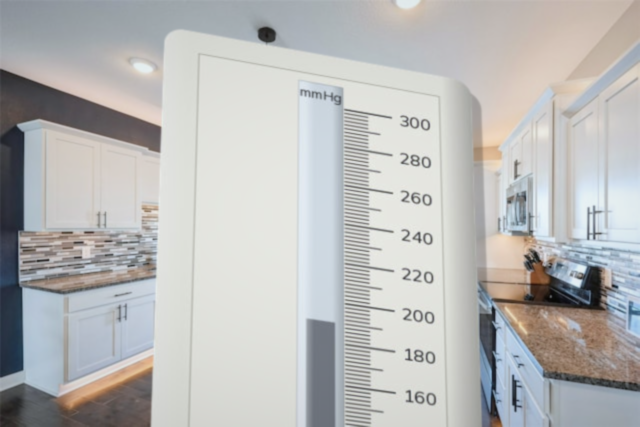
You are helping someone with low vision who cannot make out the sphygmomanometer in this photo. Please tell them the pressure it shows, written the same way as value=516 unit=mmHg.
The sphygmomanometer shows value=190 unit=mmHg
